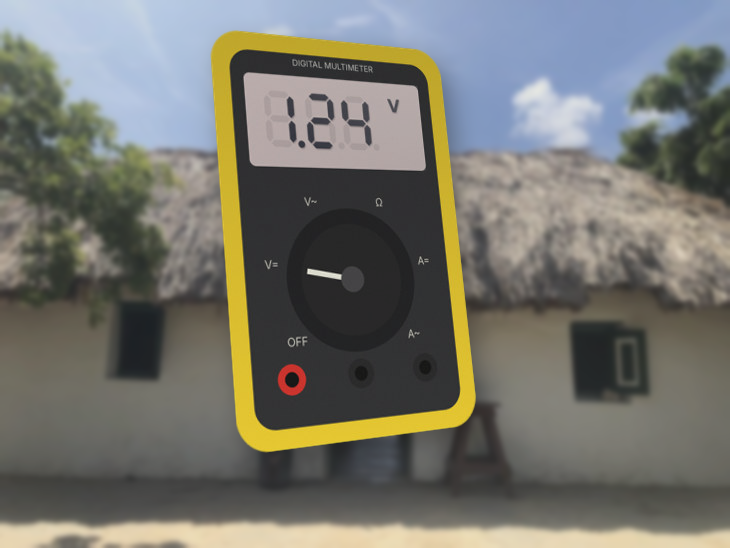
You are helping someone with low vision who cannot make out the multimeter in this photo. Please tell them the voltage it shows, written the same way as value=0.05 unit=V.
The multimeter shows value=1.24 unit=V
